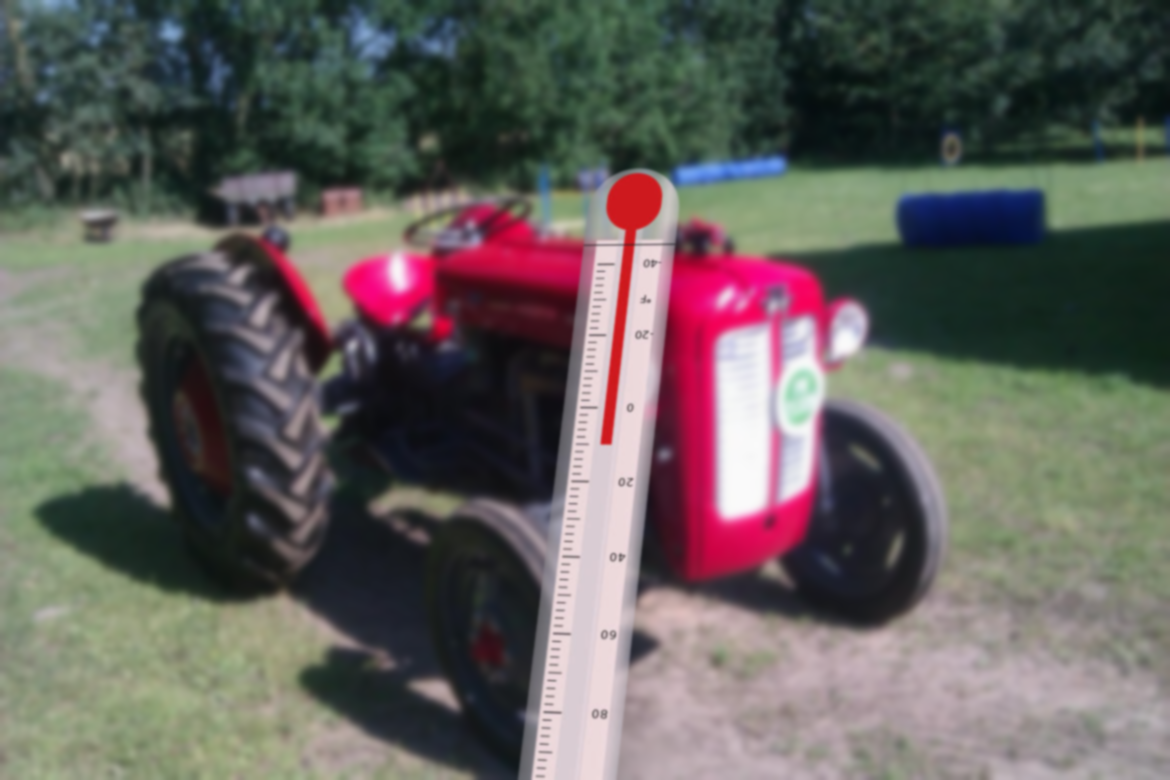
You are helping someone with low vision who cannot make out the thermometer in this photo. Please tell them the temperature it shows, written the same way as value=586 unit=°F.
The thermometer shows value=10 unit=°F
